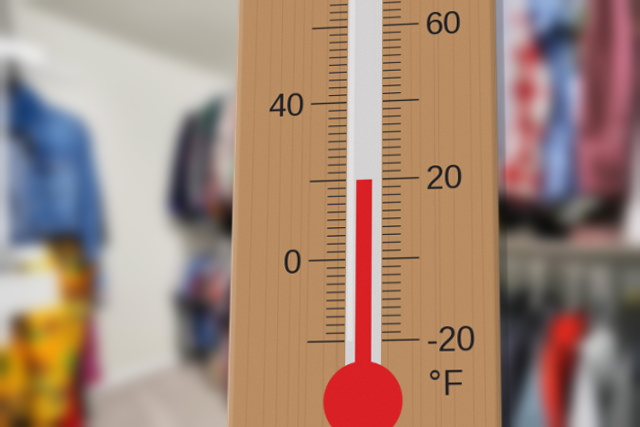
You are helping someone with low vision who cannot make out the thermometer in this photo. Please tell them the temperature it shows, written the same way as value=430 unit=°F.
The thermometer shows value=20 unit=°F
